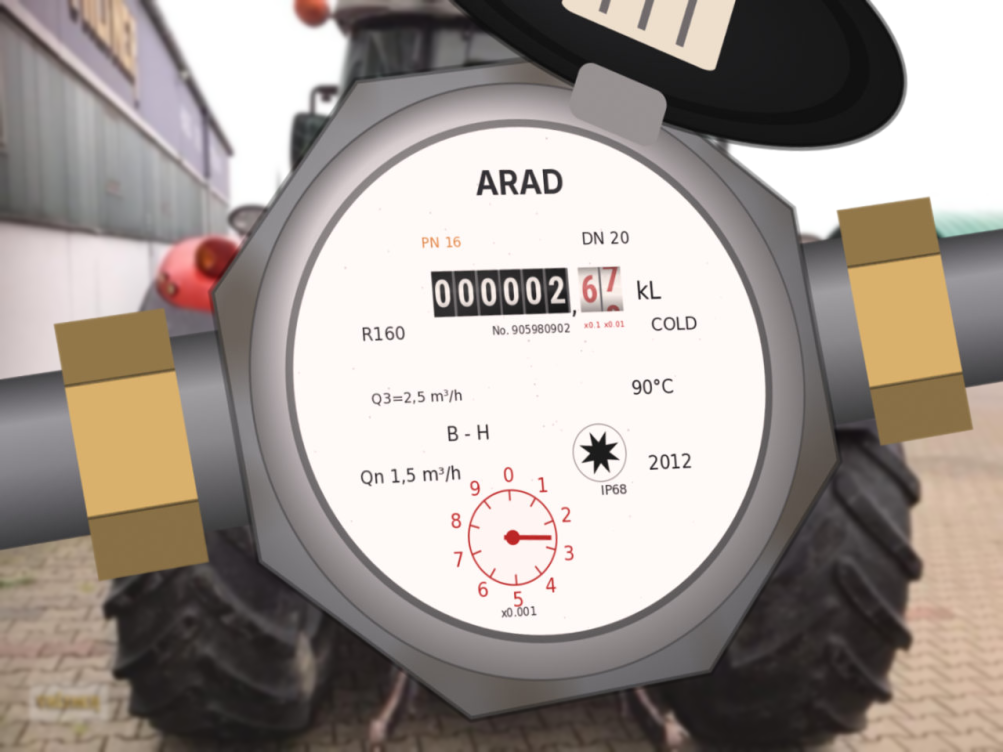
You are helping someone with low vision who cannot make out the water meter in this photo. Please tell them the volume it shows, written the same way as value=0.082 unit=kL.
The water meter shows value=2.672 unit=kL
